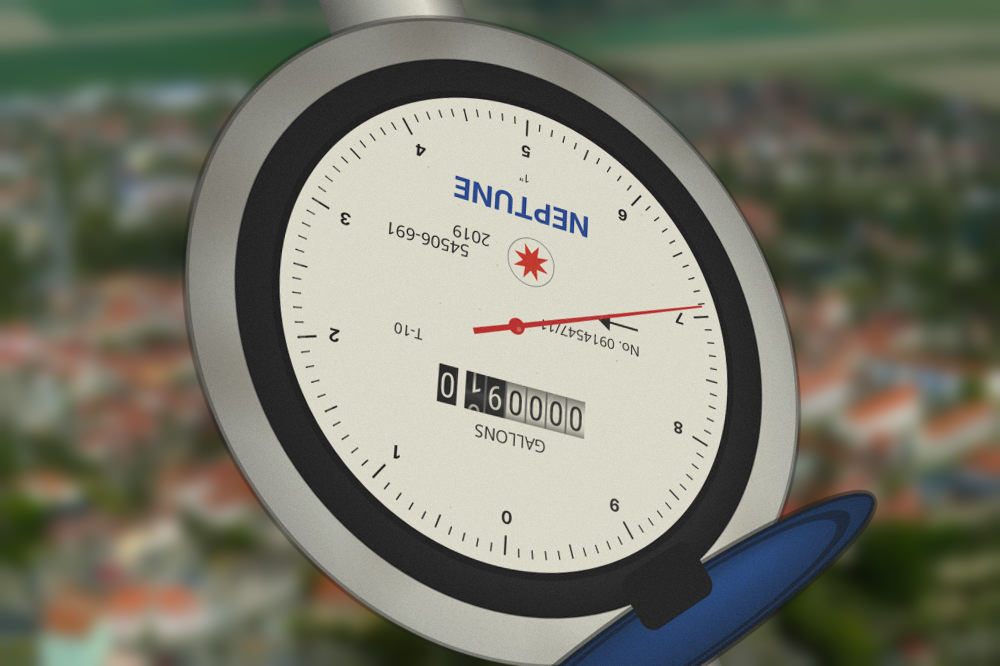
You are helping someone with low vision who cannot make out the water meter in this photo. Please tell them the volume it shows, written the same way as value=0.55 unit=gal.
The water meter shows value=906.9 unit=gal
